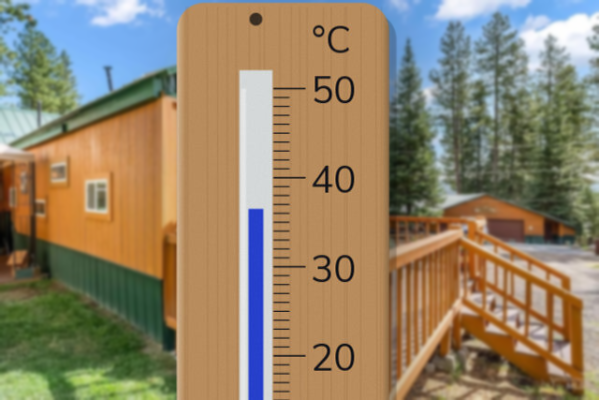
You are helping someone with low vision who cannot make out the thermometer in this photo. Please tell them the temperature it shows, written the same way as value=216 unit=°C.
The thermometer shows value=36.5 unit=°C
